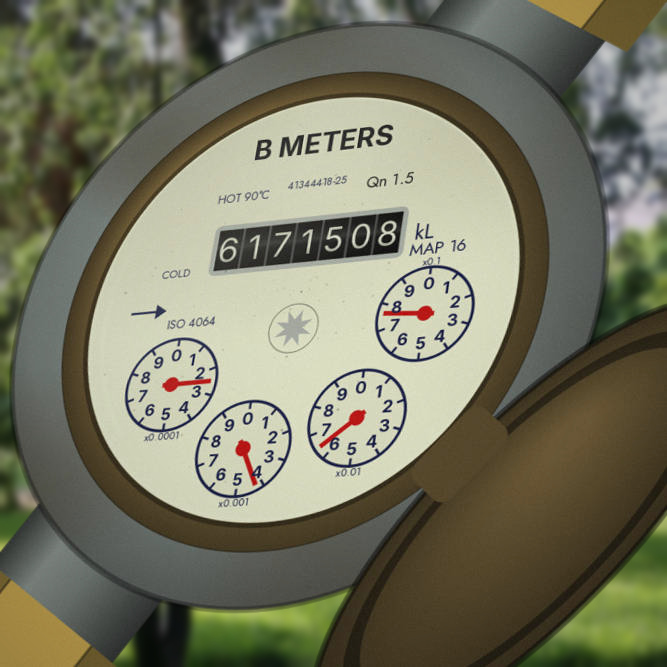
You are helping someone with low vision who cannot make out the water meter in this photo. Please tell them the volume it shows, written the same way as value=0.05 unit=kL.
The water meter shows value=6171508.7642 unit=kL
